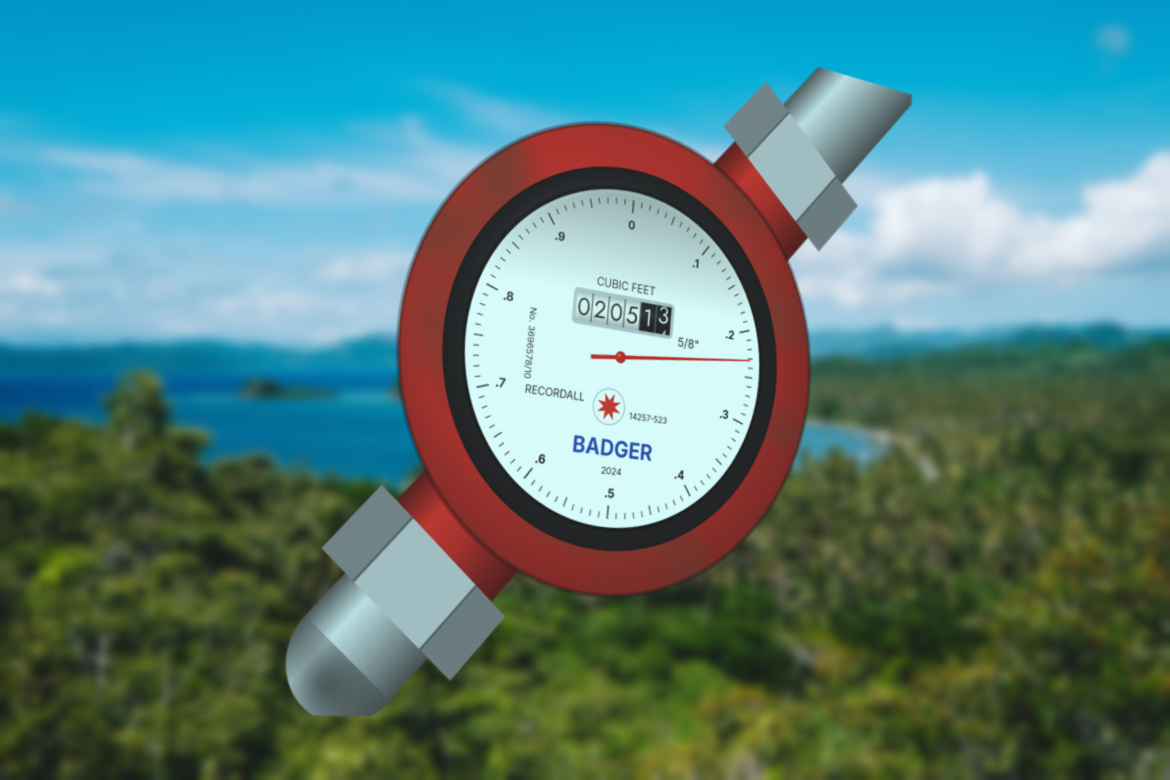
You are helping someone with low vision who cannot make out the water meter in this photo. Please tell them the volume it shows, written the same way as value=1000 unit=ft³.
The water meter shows value=20513.23 unit=ft³
